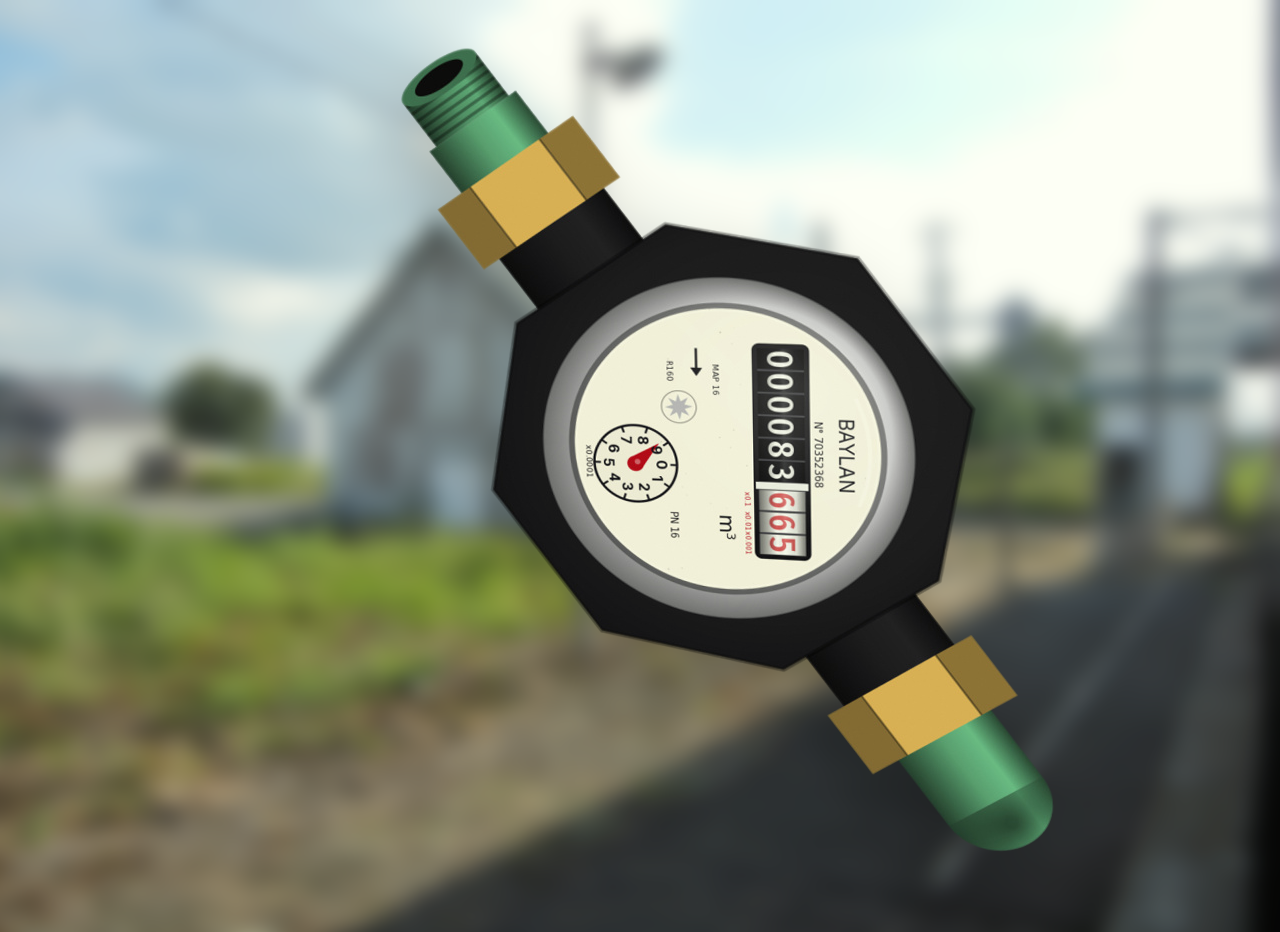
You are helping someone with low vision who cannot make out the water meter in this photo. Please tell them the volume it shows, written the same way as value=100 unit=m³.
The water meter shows value=83.6658 unit=m³
